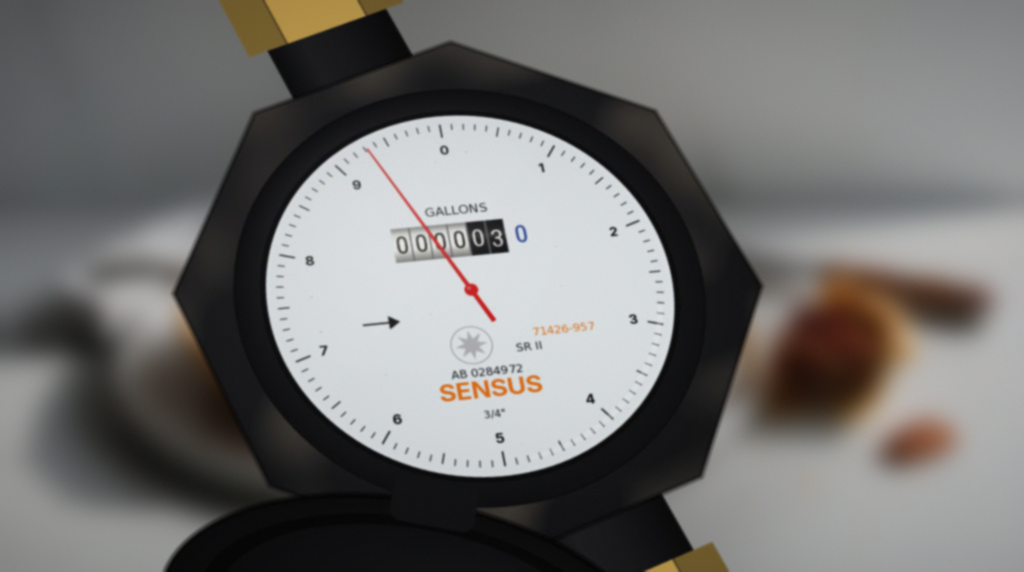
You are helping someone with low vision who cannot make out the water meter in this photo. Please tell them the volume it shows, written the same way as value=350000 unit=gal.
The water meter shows value=29.3 unit=gal
